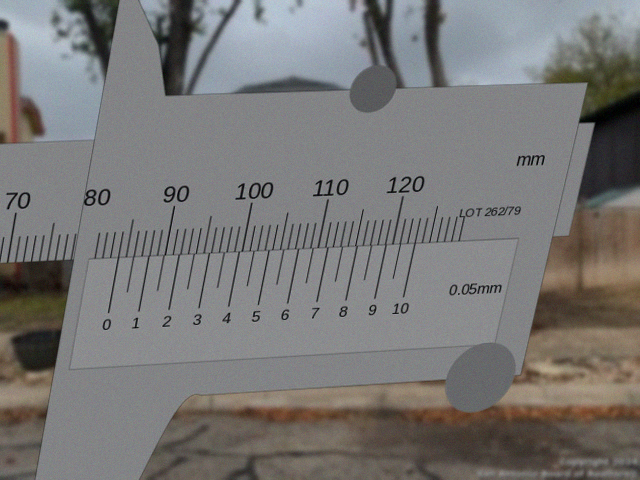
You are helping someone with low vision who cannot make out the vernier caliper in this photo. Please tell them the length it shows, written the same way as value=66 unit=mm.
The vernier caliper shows value=84.0 unit=mm
